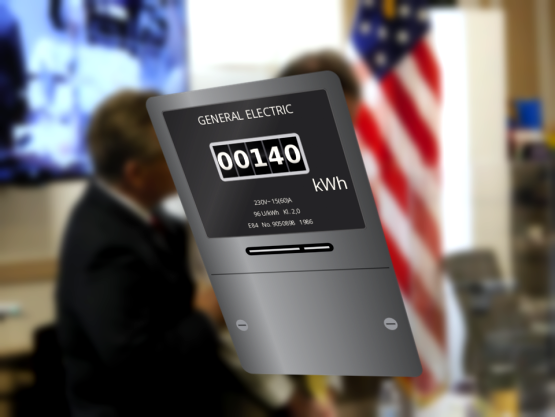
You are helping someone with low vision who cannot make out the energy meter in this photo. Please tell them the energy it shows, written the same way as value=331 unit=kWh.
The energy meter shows value=140 unit=kWh
